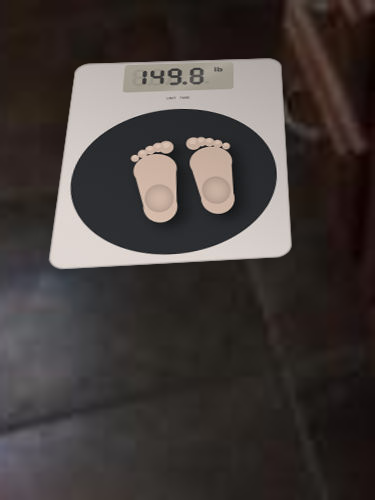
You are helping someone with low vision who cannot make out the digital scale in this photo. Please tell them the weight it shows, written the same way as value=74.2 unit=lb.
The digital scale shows value=149.8 unit=lb
